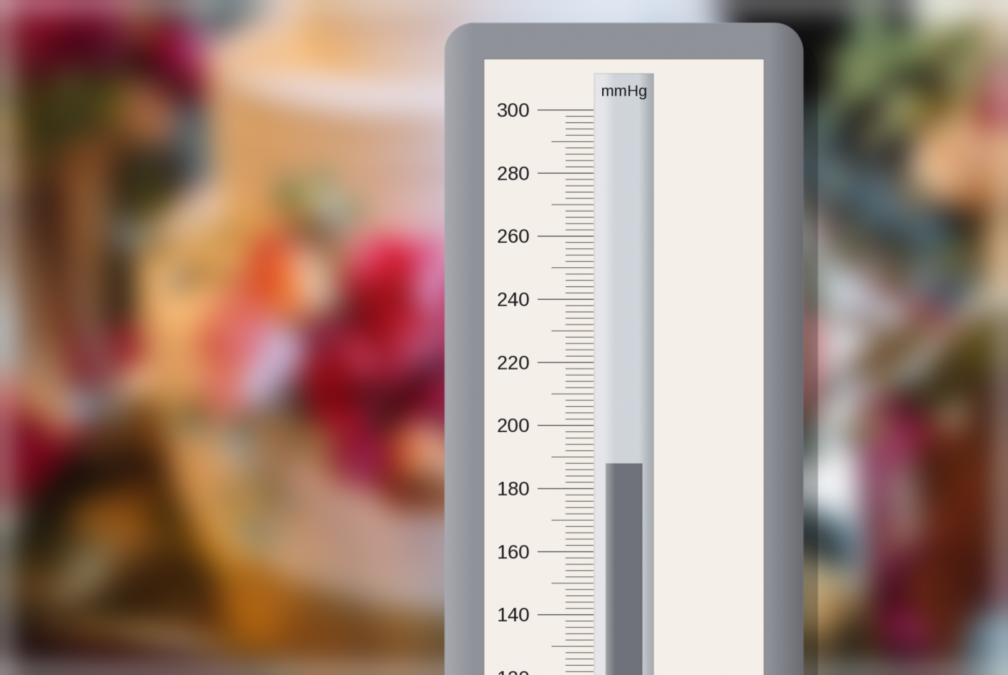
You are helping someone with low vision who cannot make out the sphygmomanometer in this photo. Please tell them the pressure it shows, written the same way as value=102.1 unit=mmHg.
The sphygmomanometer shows value=188 unit=mmHg
